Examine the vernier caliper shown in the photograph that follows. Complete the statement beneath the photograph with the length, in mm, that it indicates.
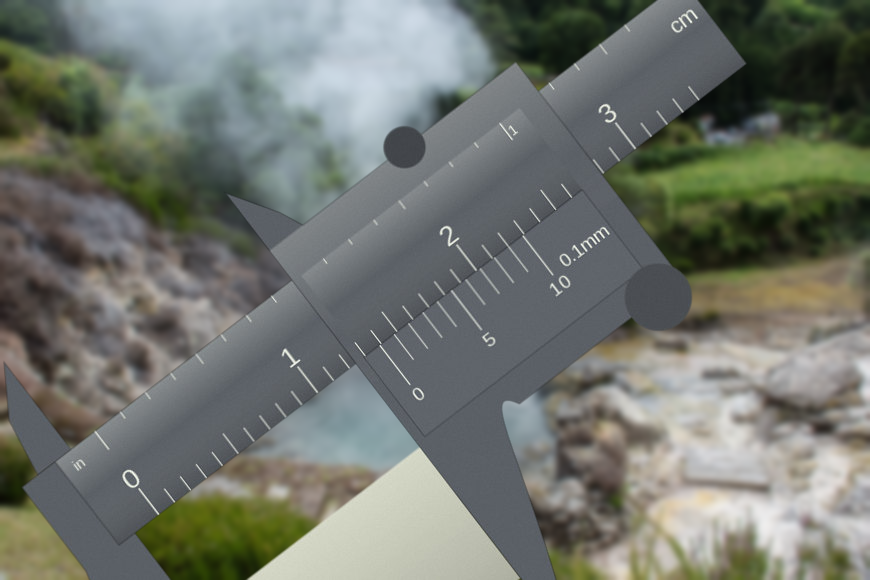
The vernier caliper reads 13.9 mm
